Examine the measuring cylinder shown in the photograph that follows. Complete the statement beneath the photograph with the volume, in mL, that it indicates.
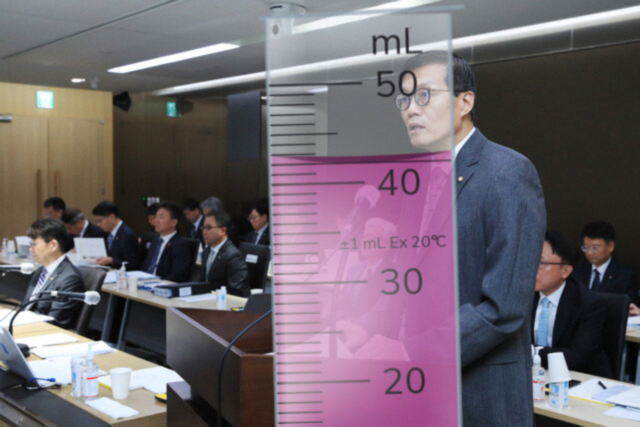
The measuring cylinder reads 42 mL
